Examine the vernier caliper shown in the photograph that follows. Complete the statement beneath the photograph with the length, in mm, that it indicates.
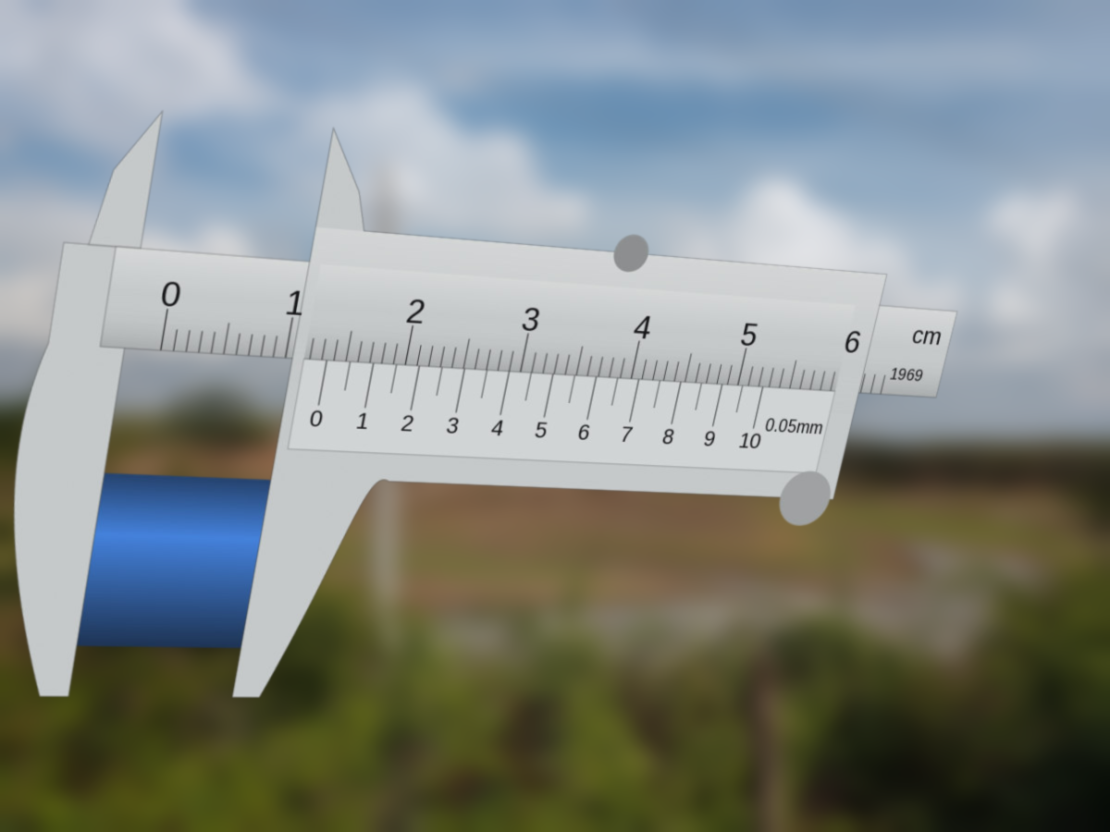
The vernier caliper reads 13.4 mm
